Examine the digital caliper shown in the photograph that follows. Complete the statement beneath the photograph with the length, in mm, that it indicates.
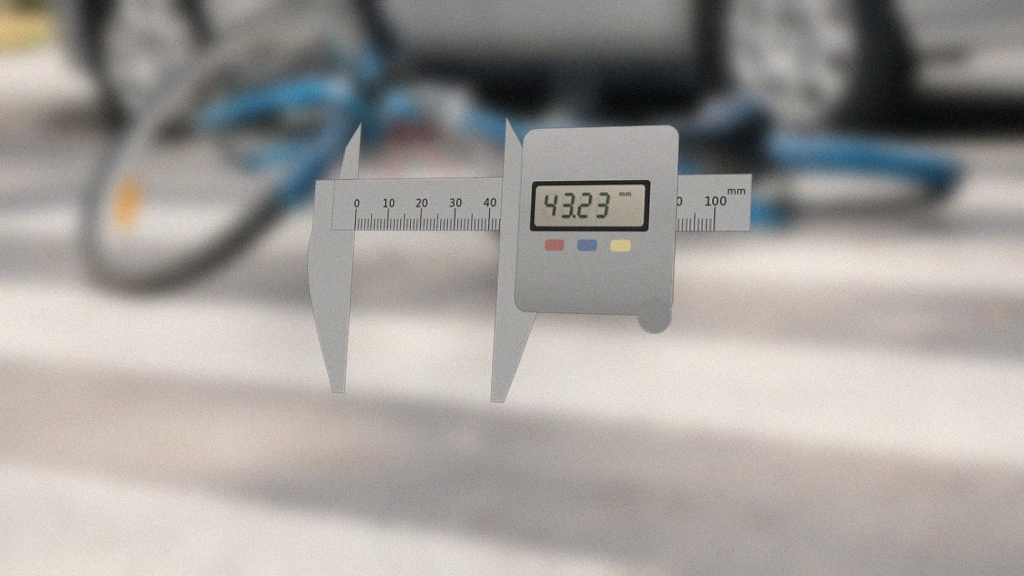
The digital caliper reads 43.23 mm
